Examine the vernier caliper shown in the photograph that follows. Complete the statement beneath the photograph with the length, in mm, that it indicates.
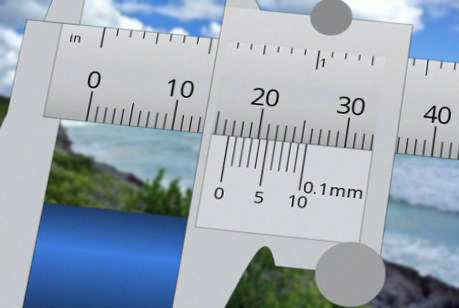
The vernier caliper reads 16.6 mm
